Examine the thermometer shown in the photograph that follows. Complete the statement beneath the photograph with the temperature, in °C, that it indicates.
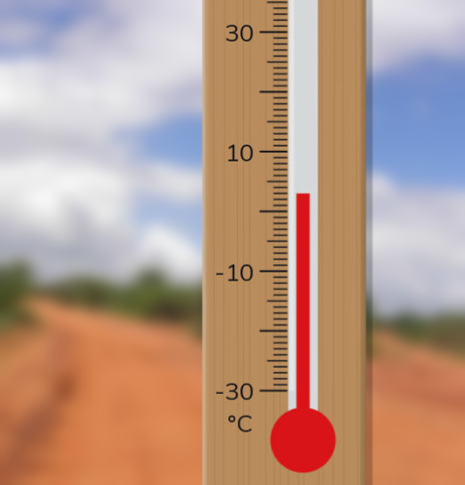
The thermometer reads 3 °C
